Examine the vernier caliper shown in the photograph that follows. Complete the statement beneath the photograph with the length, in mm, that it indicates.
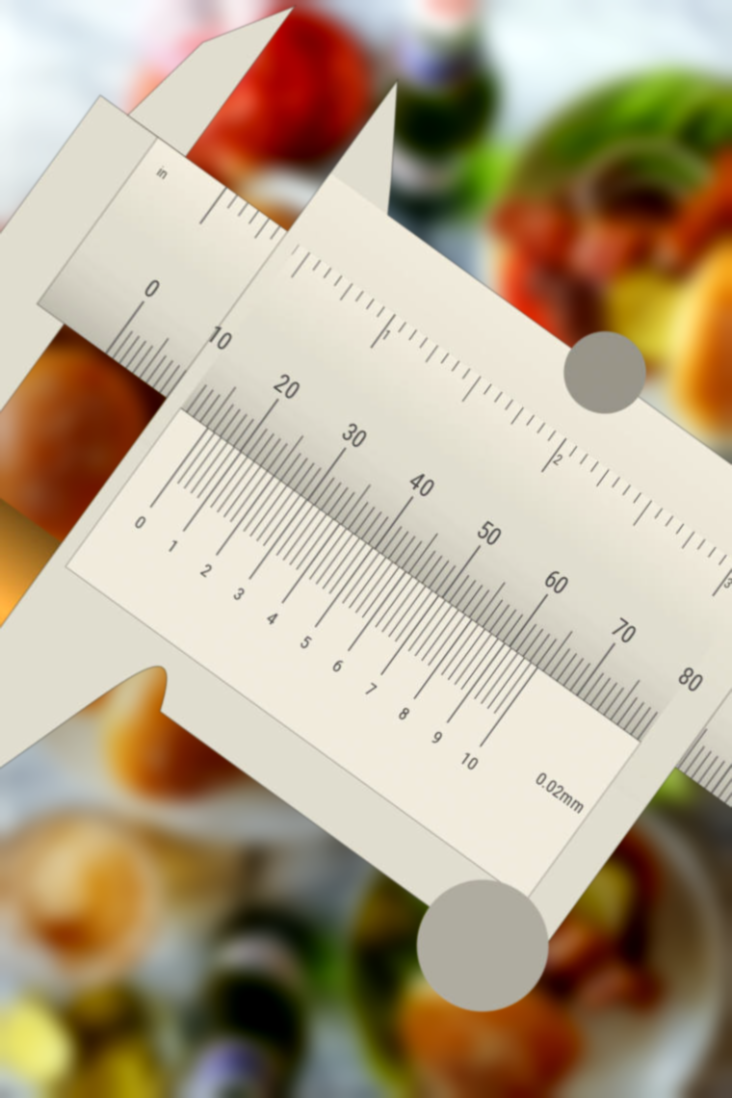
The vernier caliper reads 15.2 mm
